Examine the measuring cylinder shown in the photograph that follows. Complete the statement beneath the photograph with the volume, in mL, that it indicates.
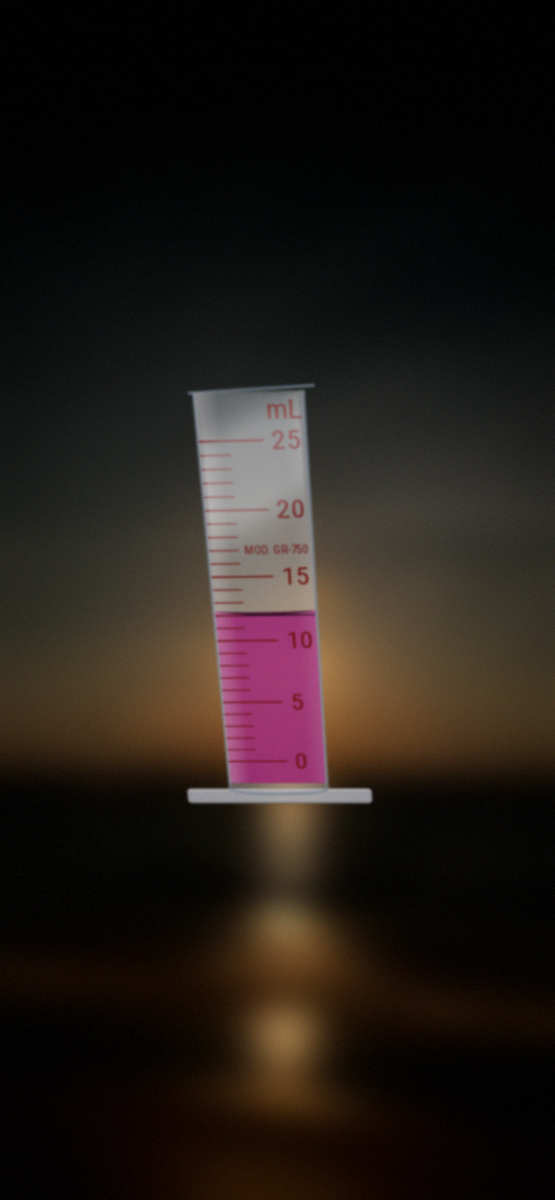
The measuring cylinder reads 12 mL
